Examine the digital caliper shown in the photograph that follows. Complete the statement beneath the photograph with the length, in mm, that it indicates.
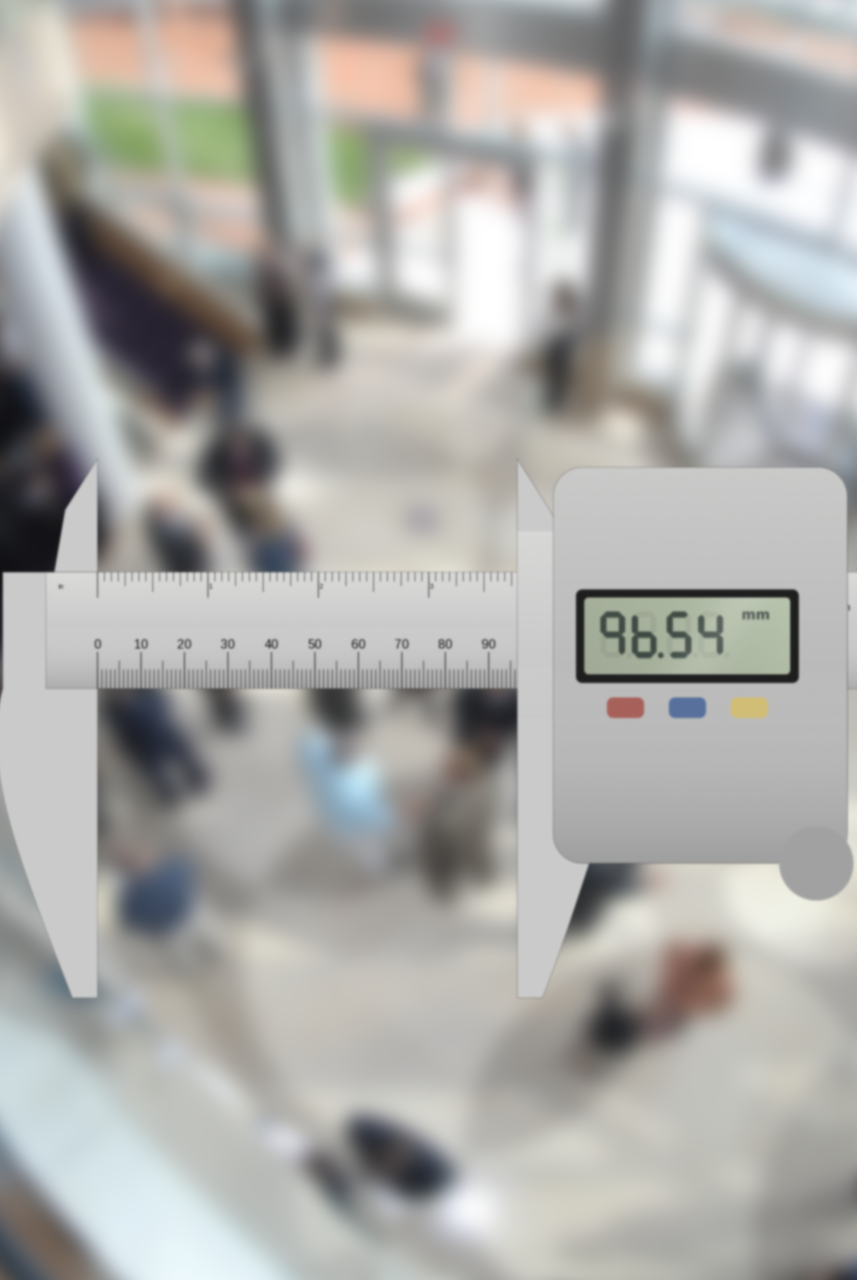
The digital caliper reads 96.54 mm
